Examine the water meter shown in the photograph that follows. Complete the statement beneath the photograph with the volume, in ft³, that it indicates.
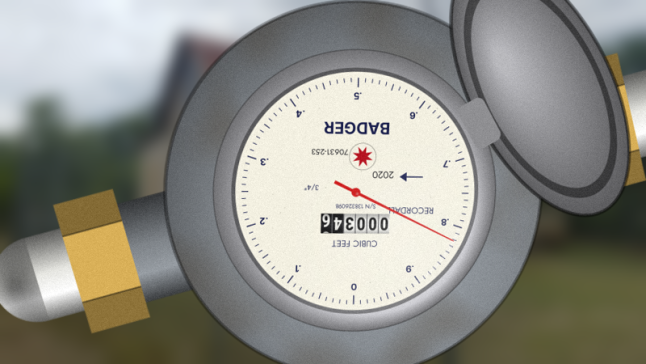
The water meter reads 345.82 ft³
